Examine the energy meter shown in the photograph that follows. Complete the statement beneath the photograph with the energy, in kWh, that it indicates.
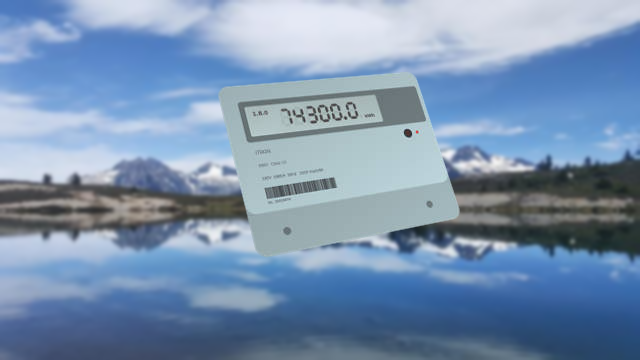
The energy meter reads 74300.0 kWh
